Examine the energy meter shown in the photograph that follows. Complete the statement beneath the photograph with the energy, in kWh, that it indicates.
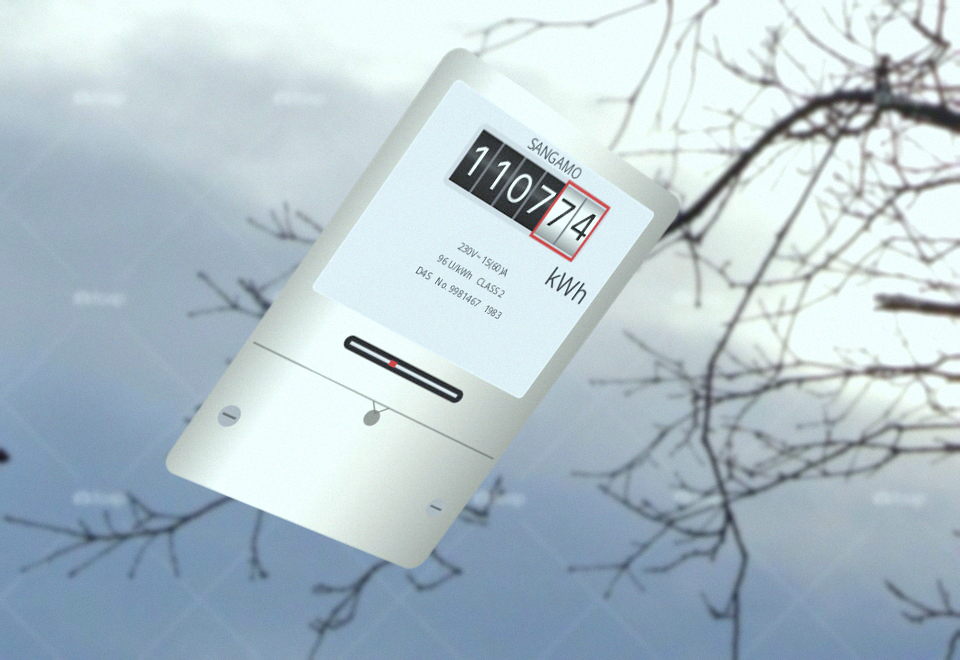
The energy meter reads 1107.74 kWh
